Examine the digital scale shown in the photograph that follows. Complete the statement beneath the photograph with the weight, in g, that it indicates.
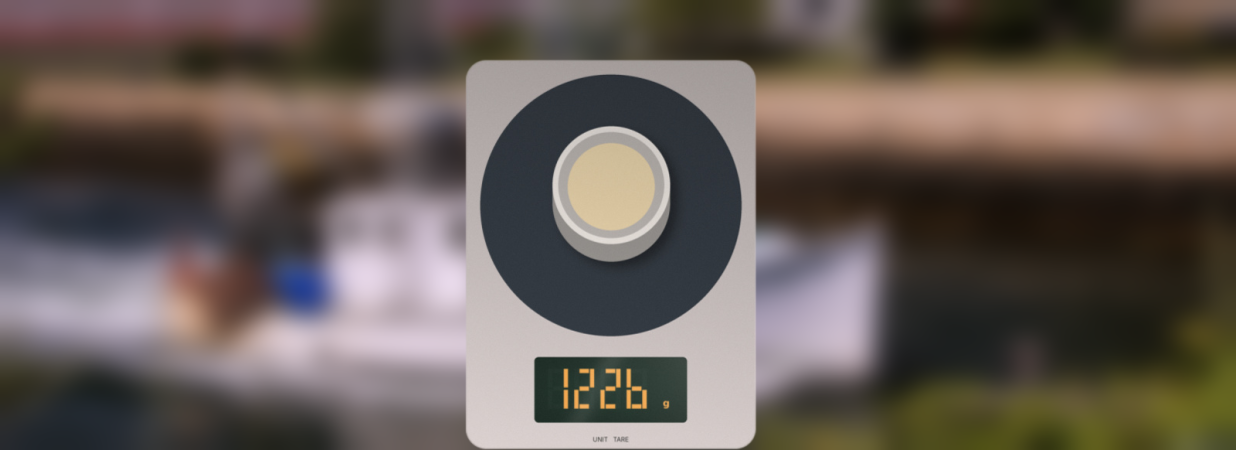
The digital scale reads 1226 g
